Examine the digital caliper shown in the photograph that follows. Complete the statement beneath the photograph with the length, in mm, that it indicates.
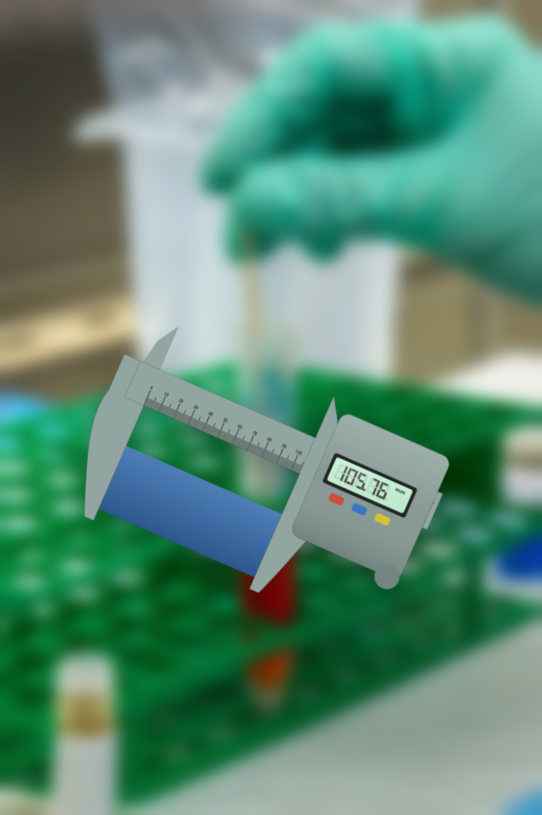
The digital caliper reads 105.76 mm
